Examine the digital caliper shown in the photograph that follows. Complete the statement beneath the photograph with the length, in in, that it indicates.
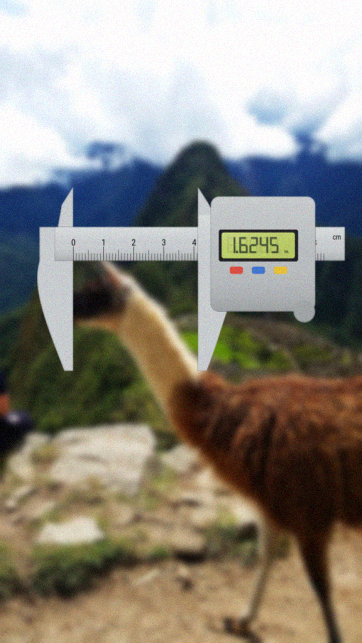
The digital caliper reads 1.6245 in
